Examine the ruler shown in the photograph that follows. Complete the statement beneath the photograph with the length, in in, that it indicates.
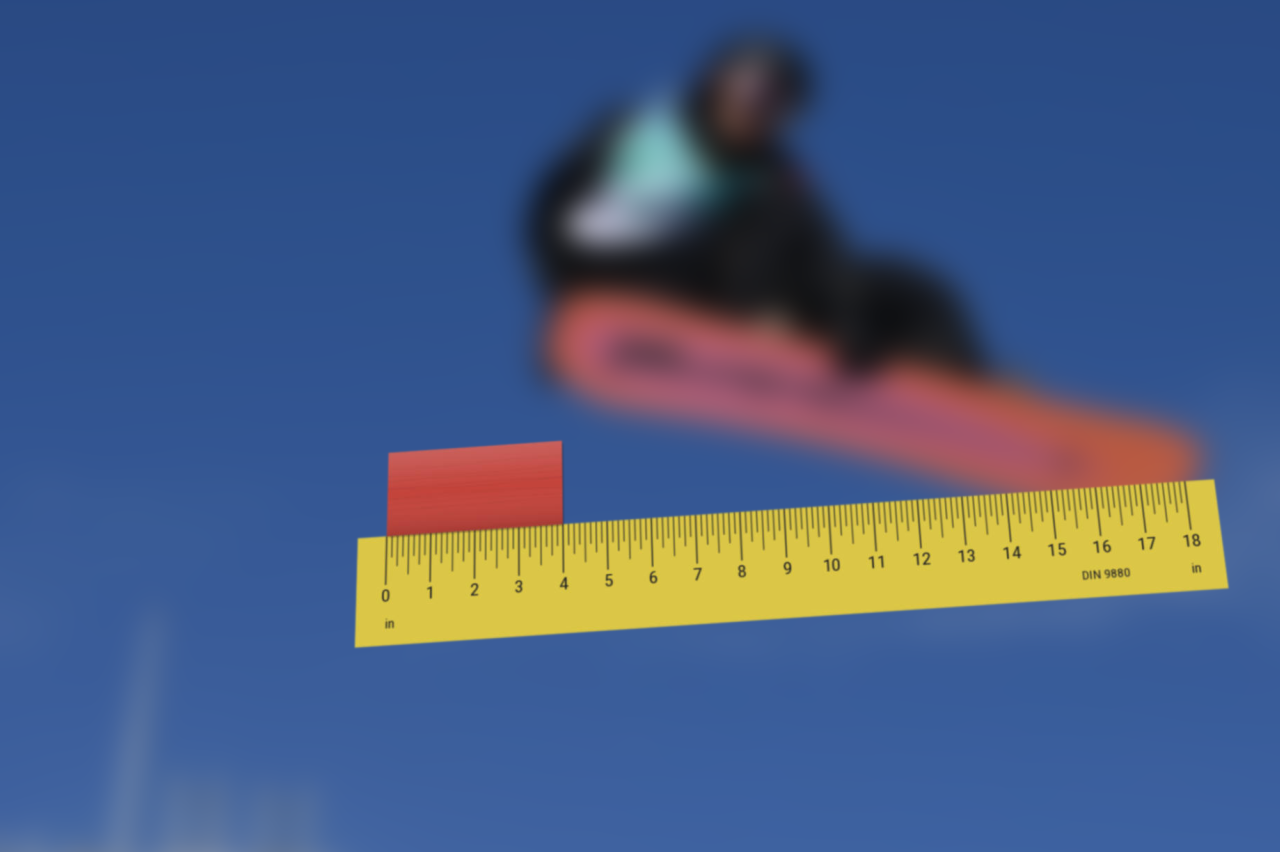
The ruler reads 4 in
